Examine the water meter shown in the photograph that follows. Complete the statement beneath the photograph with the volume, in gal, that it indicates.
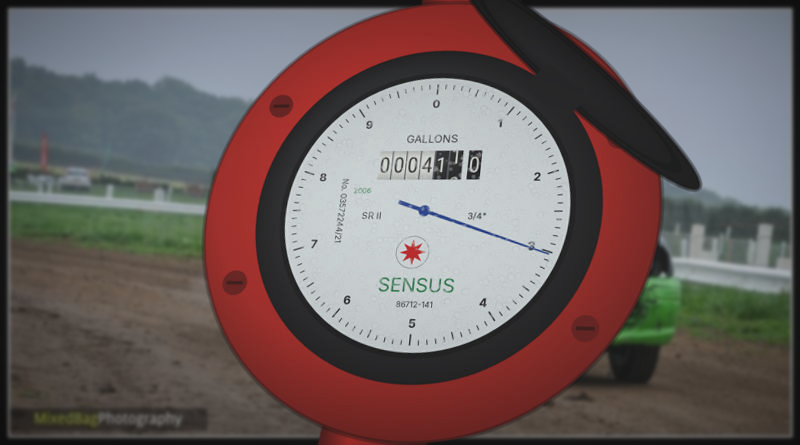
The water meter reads 4113.0 gal
